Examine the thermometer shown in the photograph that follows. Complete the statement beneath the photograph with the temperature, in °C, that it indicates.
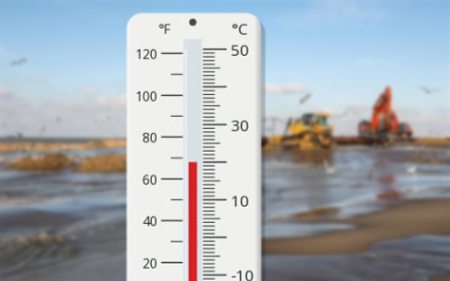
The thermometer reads 20 °C
